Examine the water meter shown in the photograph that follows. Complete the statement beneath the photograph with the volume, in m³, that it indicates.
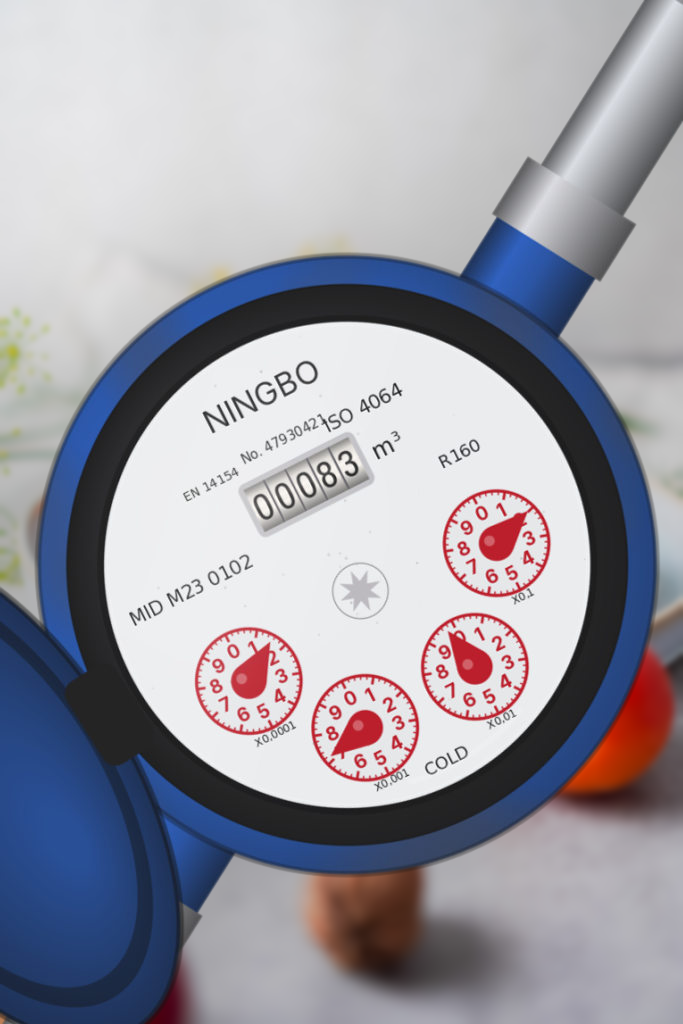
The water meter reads 83.1971 m³
